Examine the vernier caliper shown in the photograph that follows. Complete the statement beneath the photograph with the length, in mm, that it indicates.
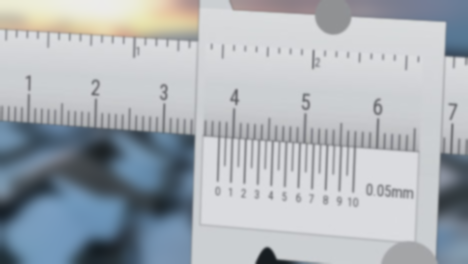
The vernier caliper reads 38.0 mm
